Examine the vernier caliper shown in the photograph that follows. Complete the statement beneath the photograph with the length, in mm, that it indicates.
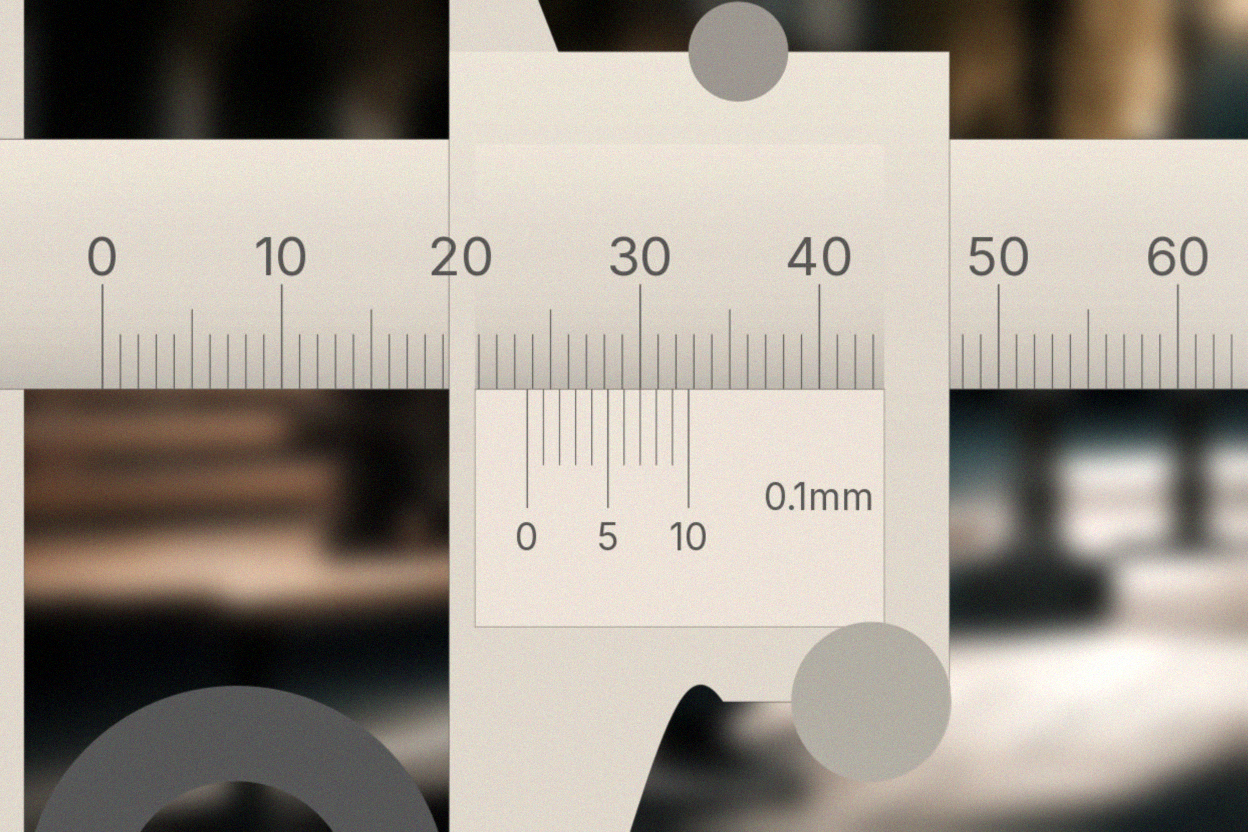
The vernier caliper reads 23.7 mm
